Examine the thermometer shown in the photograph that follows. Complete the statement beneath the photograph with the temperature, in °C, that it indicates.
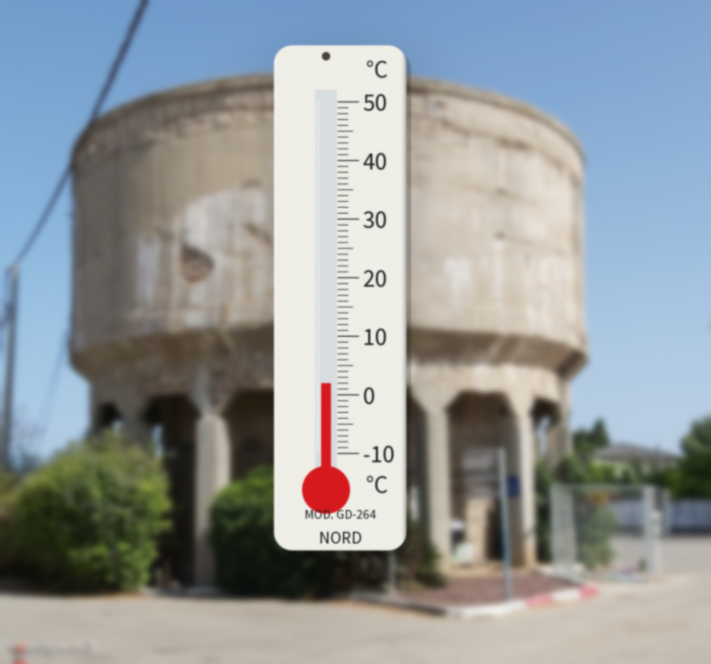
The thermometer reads 2 °C
